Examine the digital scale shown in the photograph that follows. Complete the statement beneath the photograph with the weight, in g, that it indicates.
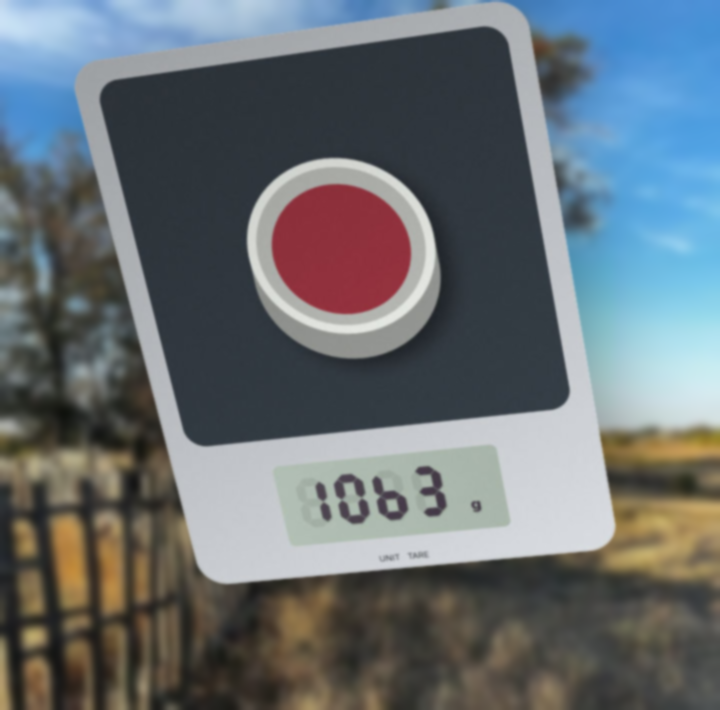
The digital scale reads 1063 g
